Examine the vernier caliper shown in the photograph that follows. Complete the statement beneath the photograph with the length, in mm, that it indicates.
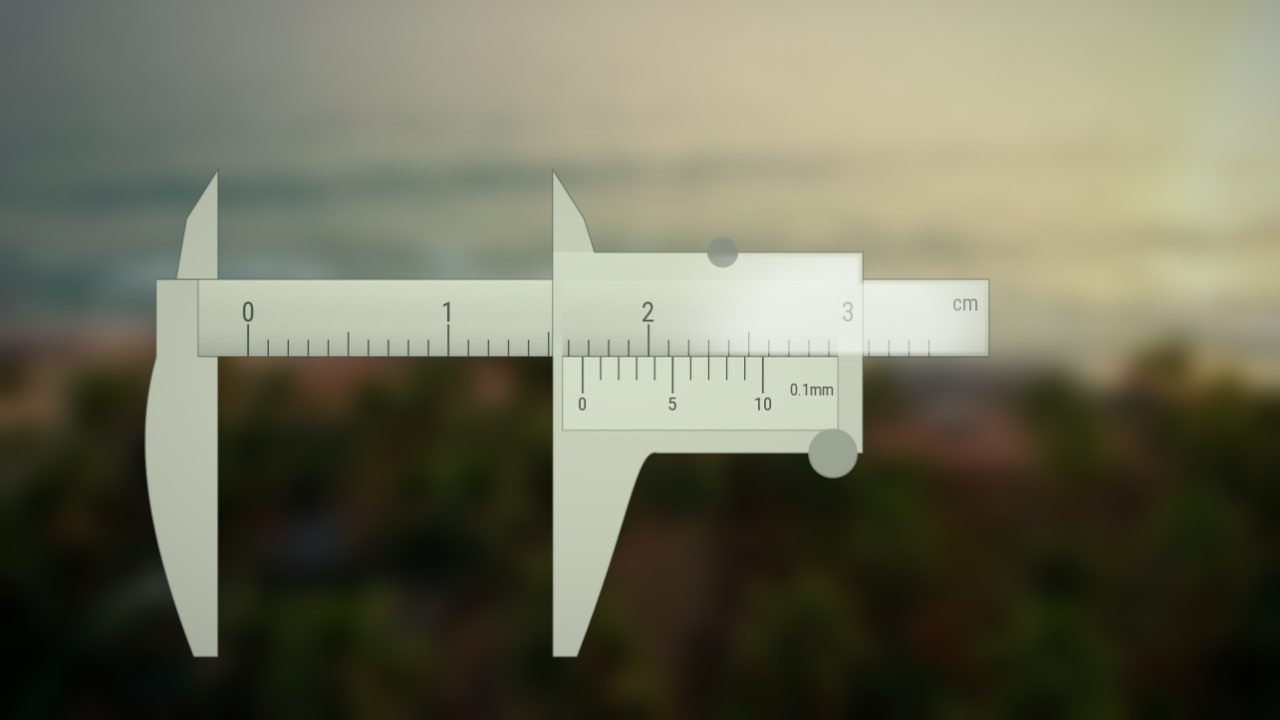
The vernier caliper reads 16.7 mm
